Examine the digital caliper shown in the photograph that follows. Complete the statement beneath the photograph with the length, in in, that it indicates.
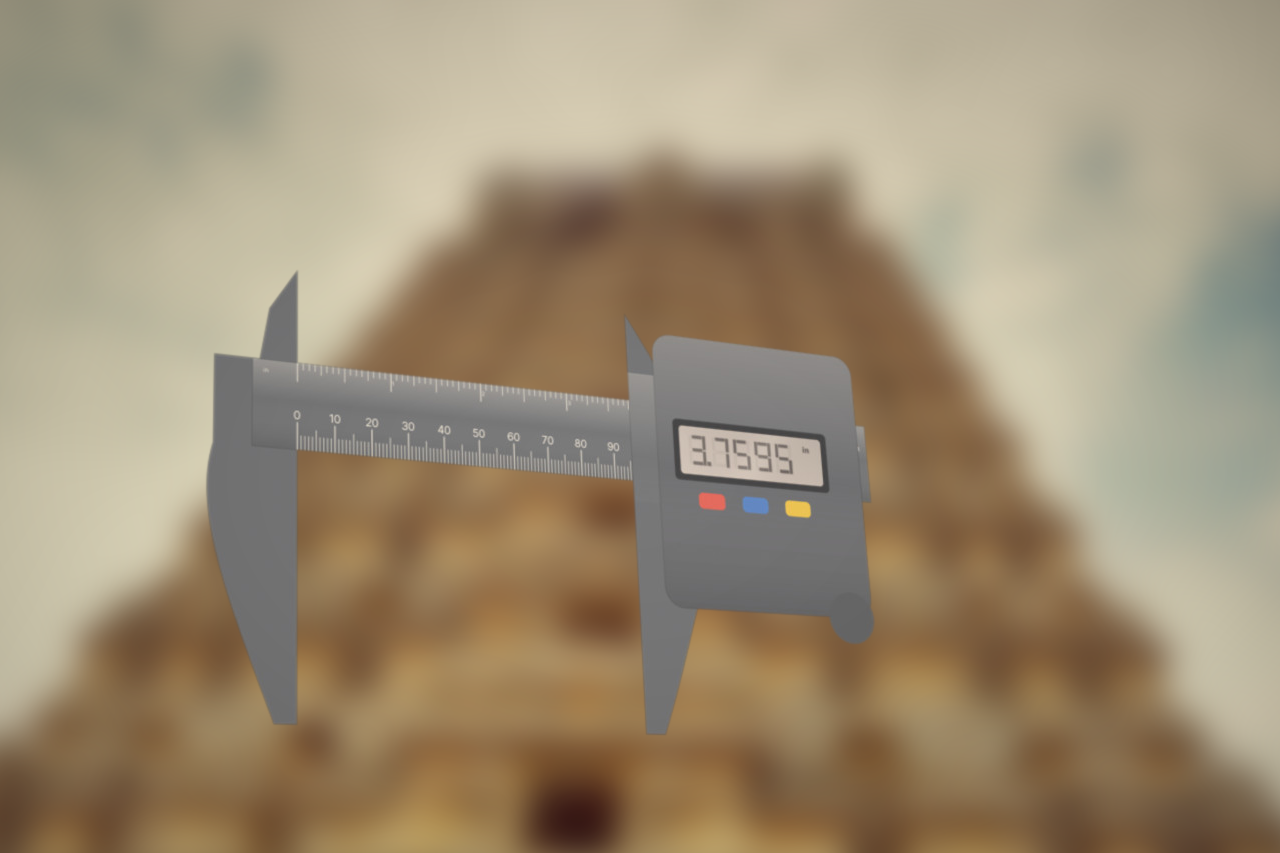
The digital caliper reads 3.7595 in
